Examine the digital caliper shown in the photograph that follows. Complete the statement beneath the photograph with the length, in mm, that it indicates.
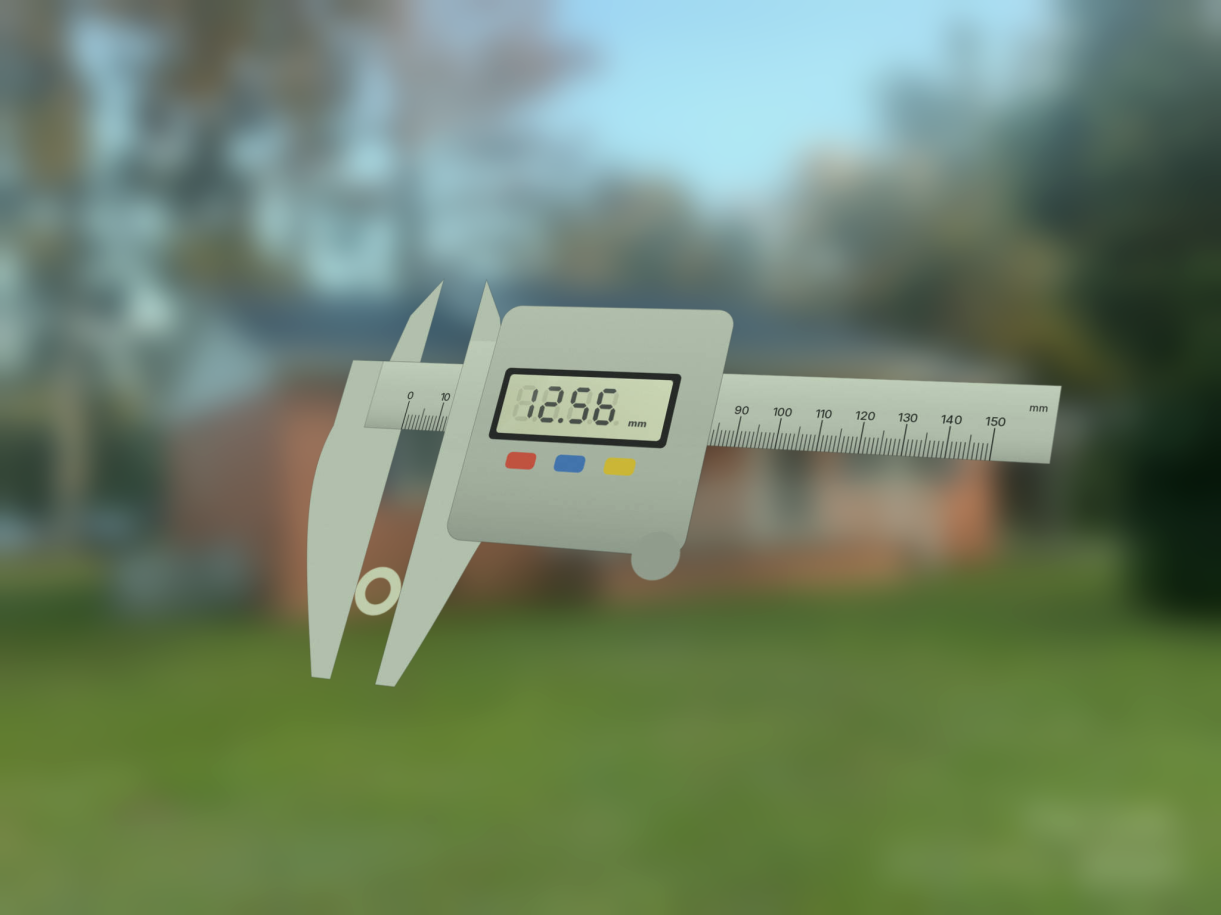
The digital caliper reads 12.56 mm
